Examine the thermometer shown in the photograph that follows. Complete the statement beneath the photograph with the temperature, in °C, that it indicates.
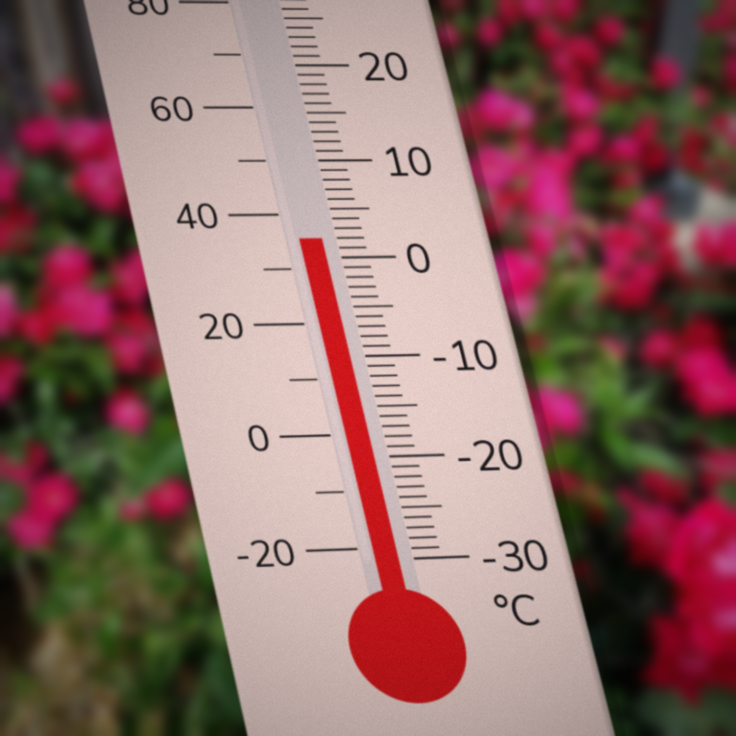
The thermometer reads 2 °C
